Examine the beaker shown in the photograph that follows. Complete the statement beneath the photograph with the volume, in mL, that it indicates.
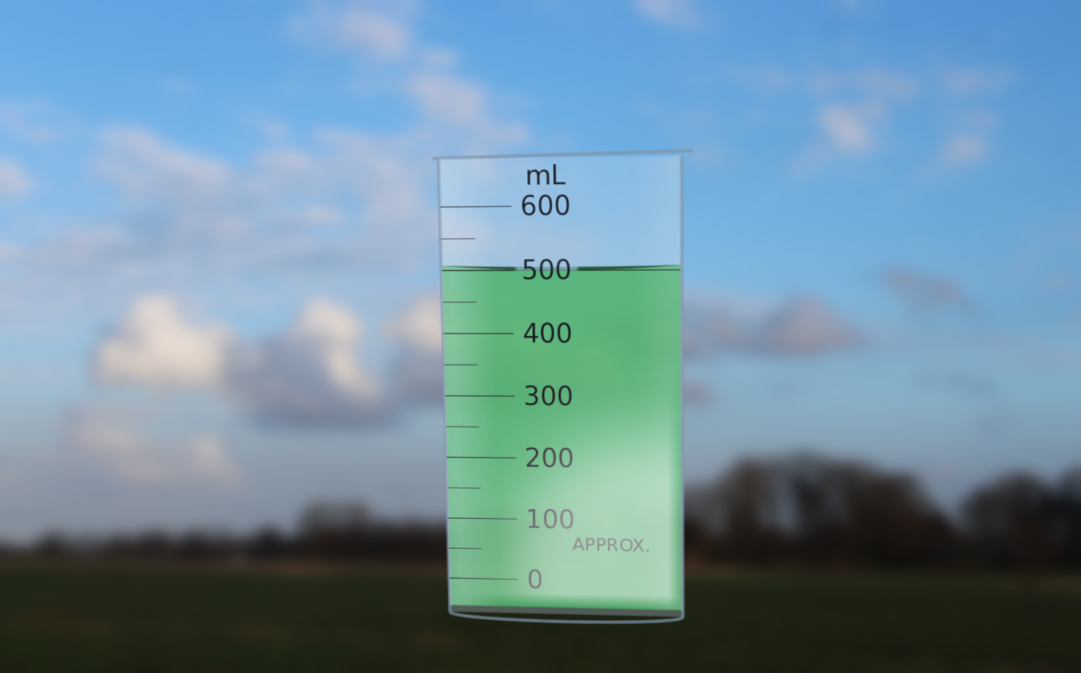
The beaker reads 500 mL
